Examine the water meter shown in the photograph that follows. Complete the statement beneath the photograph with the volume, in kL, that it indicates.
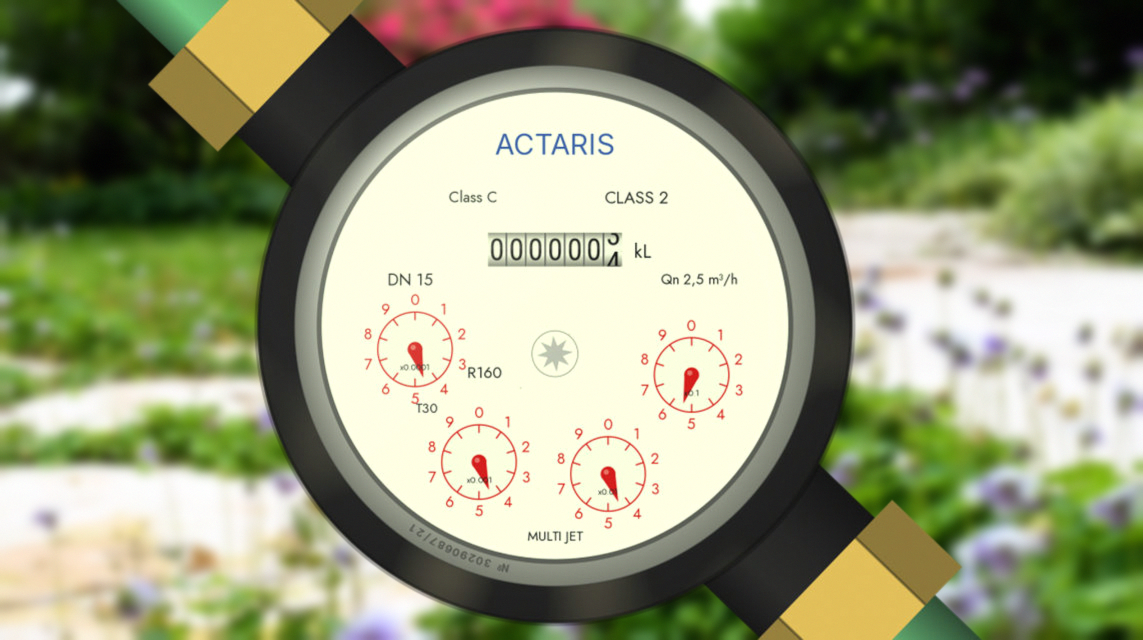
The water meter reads 3.5444 kL
